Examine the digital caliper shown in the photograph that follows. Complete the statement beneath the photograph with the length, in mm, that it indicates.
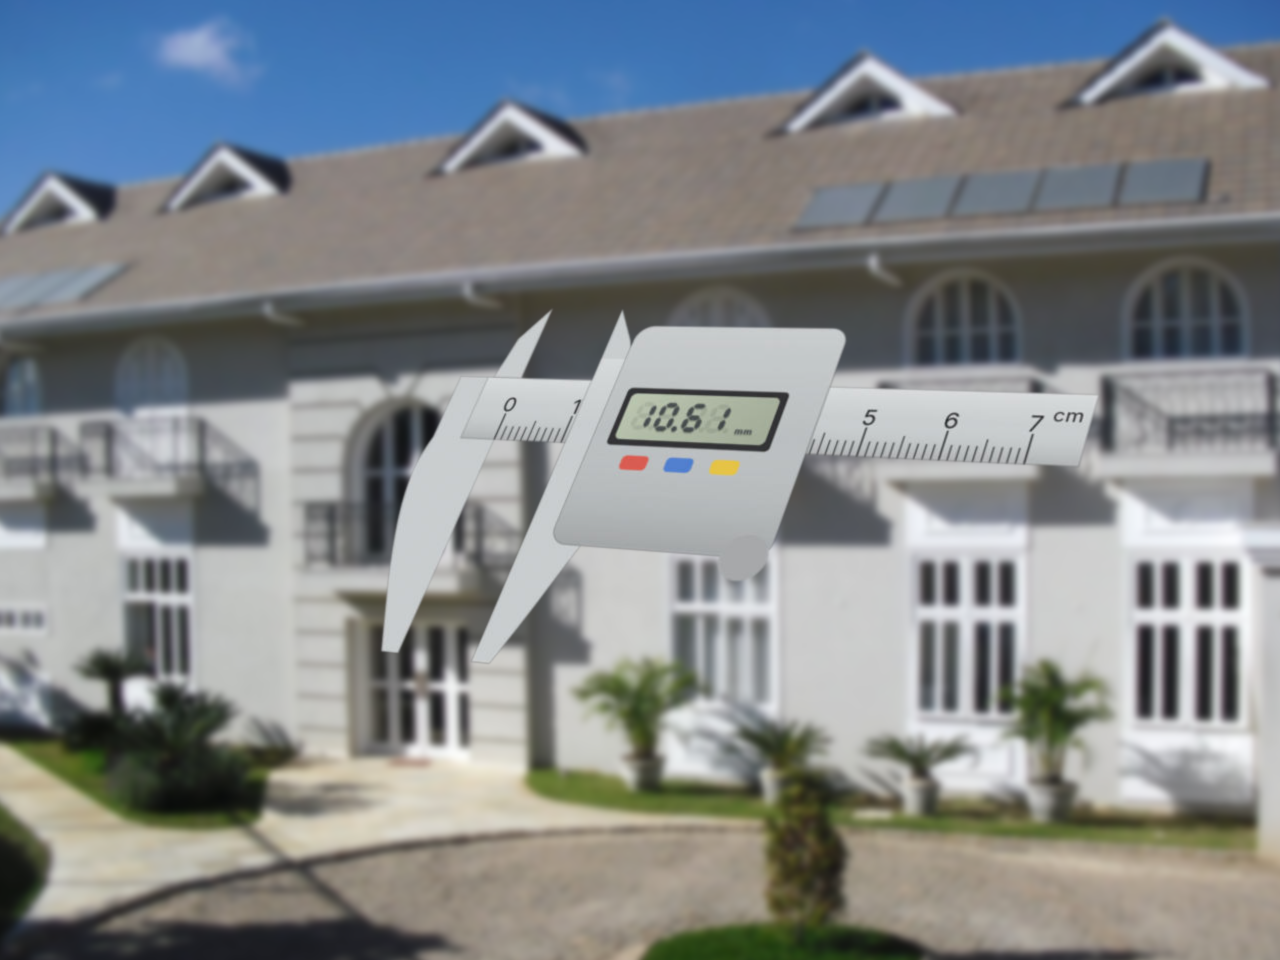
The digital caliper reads 10.61 mm
